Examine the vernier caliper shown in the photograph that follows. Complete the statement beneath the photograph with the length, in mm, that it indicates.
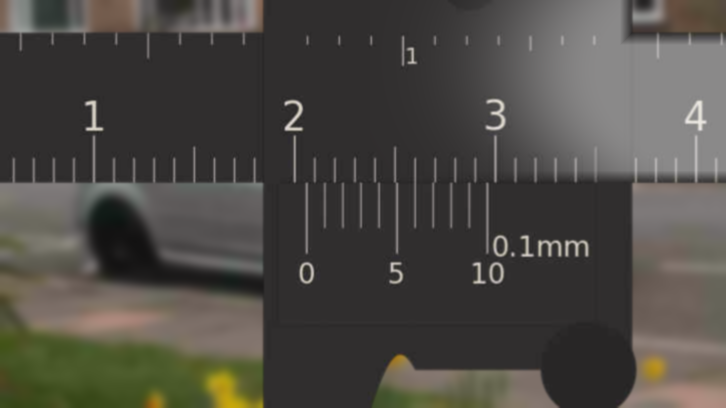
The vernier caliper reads 20.6 mm
